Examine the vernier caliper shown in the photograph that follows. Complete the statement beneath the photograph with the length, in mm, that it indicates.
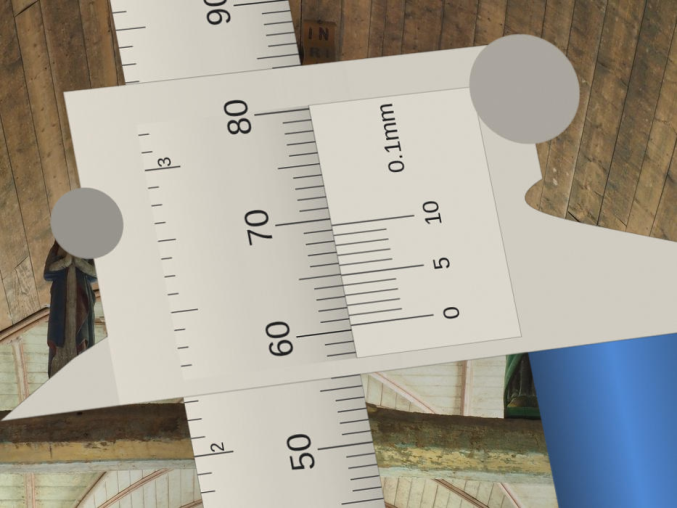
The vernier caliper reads 60.4 mm
